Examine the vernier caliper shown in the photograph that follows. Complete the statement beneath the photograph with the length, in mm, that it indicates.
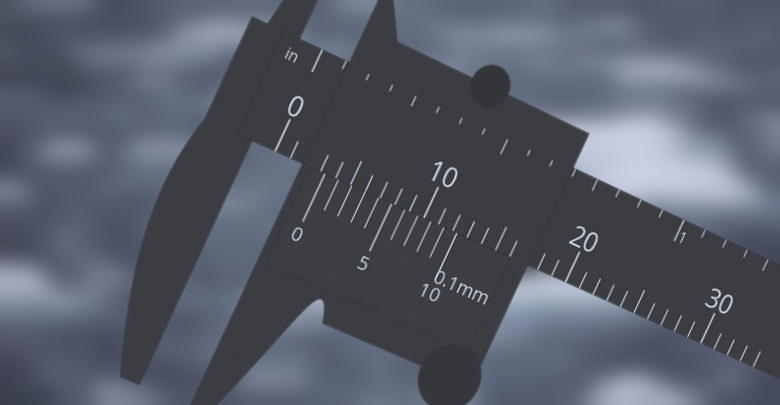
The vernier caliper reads 3.3 mm
